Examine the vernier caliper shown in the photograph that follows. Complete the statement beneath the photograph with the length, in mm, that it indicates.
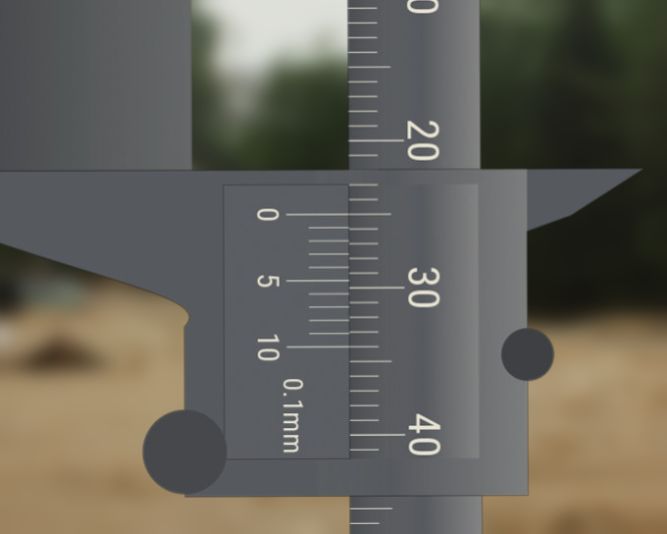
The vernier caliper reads 25.0 mm
